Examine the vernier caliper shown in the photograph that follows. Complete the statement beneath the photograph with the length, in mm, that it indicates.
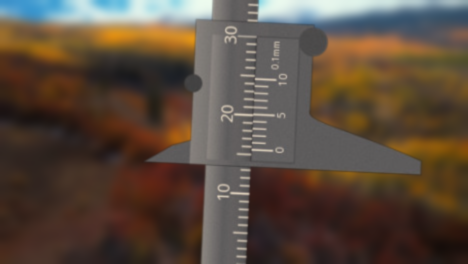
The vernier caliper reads 15.6 mm
